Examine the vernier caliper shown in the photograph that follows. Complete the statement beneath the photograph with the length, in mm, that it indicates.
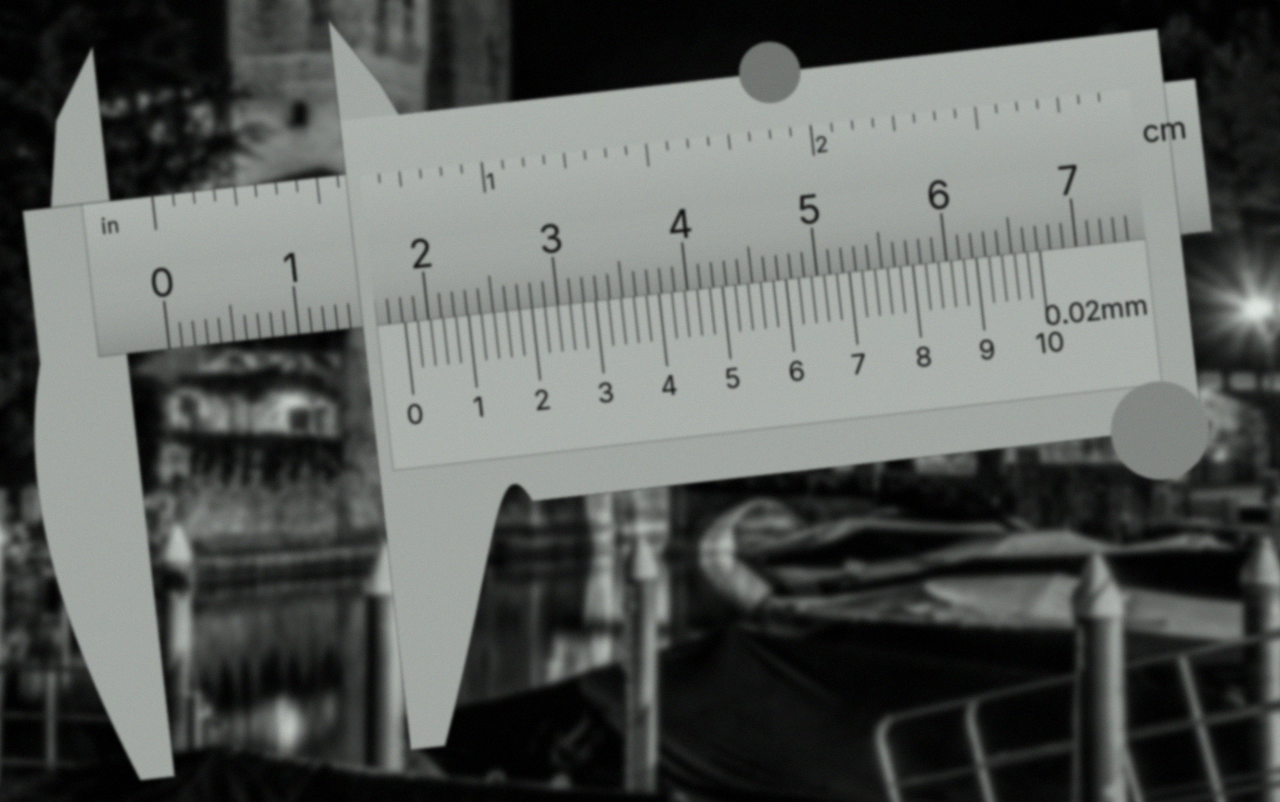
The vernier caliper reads 18.2 mm
